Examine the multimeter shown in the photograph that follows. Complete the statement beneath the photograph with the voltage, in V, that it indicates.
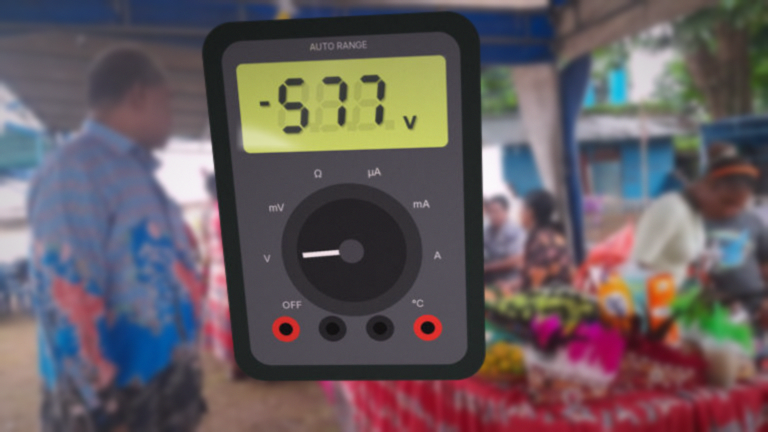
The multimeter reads -577 V
